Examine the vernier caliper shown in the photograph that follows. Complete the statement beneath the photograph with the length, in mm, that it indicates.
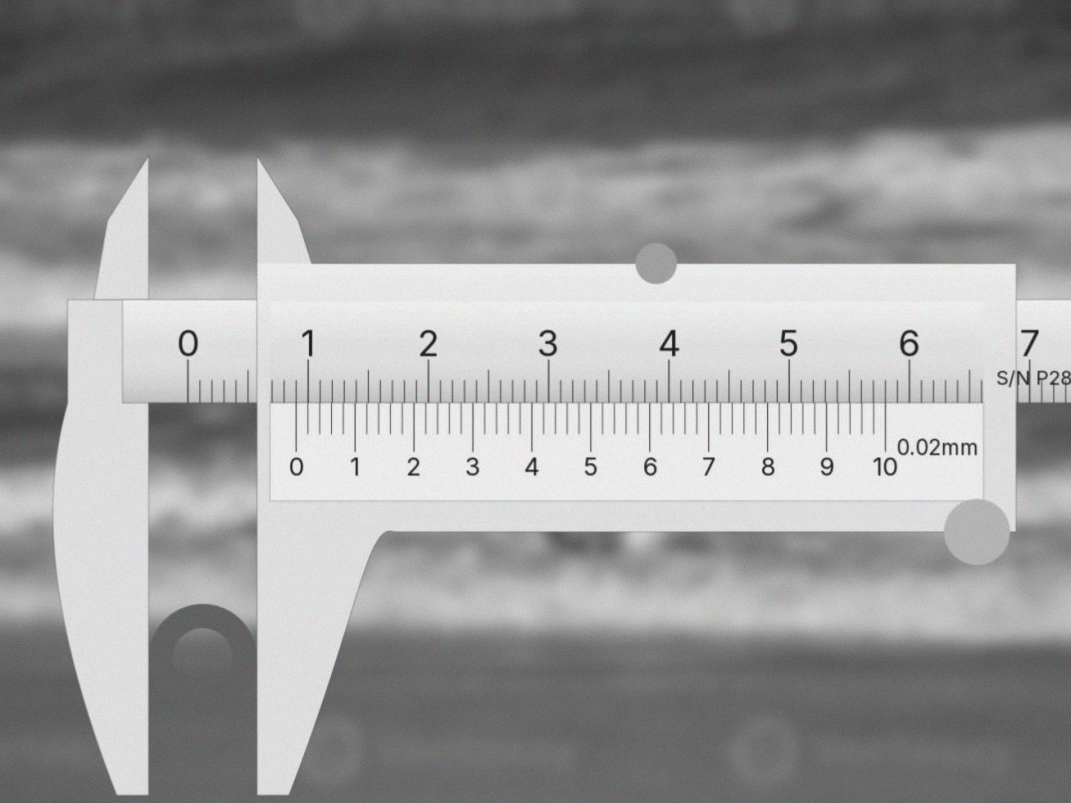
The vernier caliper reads 9.0 mm
